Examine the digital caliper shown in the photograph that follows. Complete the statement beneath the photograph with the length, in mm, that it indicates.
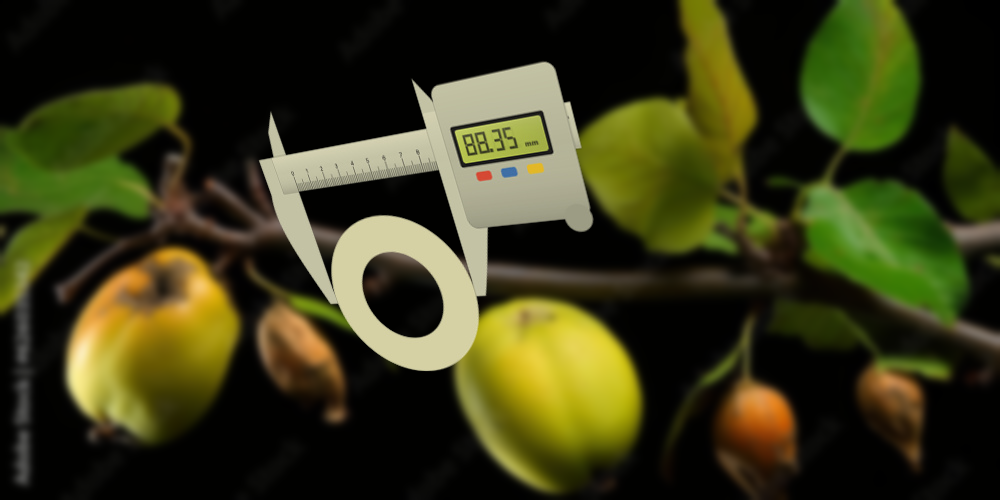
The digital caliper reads 88.35 mm
